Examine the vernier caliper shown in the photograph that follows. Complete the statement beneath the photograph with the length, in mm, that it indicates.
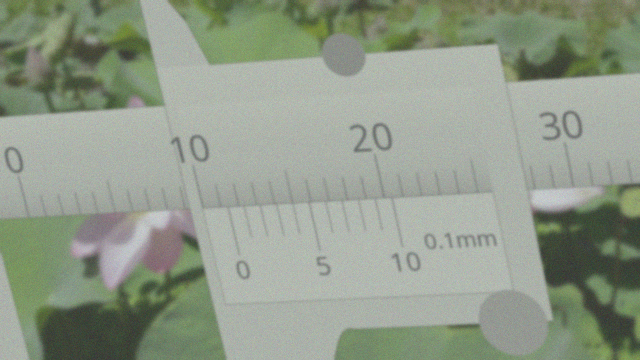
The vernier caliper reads 11.4 mm
